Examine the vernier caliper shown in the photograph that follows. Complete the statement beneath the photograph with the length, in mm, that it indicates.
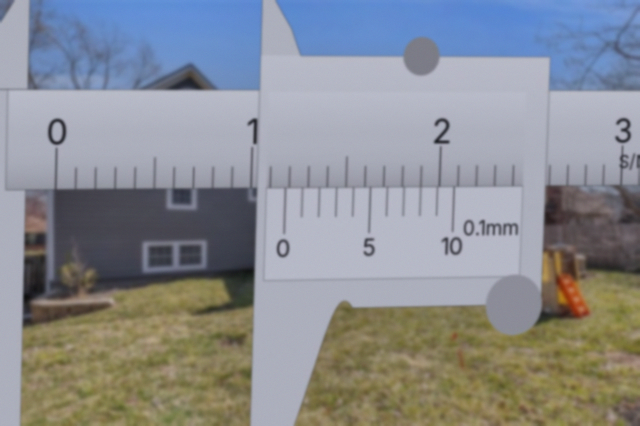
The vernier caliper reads 11.8 mm
